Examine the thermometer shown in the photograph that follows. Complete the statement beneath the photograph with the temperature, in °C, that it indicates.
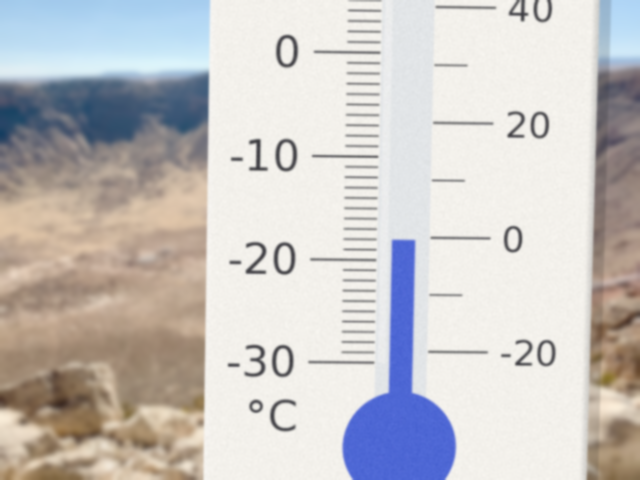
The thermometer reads -18 °C
